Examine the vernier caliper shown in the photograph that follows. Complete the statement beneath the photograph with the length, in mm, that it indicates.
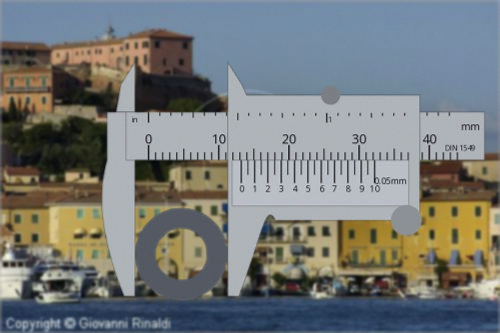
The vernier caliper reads 13.2 mm
